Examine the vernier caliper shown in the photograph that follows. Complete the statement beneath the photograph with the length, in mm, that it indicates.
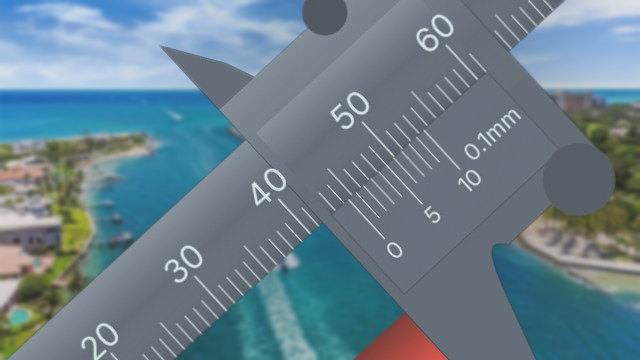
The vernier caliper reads 44.5 mm
